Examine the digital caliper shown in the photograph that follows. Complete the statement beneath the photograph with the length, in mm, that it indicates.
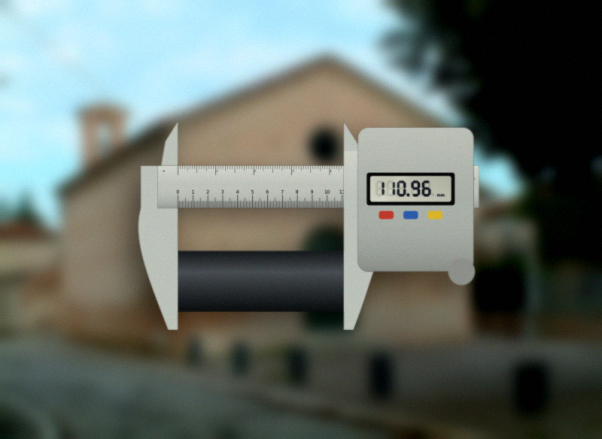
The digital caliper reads 110.96 mm
